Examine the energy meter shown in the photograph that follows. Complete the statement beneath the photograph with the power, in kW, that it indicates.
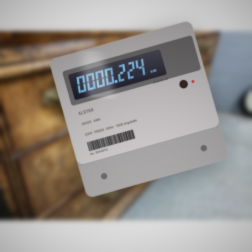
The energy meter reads 0.224 kW
